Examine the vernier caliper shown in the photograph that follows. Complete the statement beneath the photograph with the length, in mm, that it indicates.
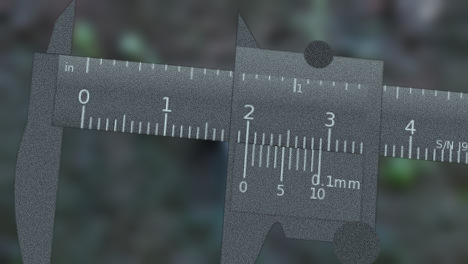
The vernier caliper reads 20.0 mm
